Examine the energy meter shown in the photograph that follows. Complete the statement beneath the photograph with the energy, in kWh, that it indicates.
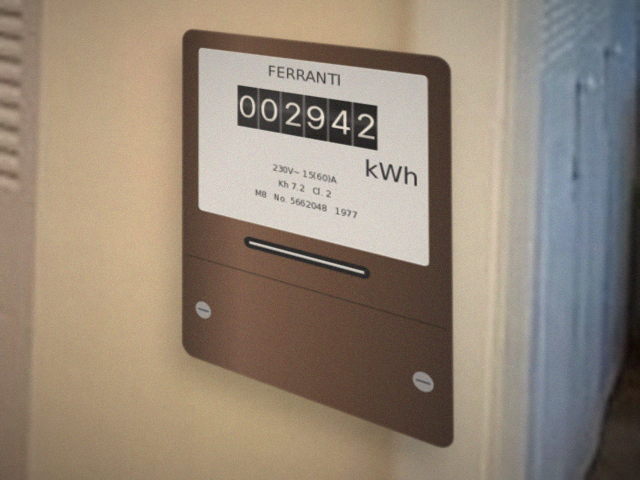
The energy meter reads 2942 kWh
